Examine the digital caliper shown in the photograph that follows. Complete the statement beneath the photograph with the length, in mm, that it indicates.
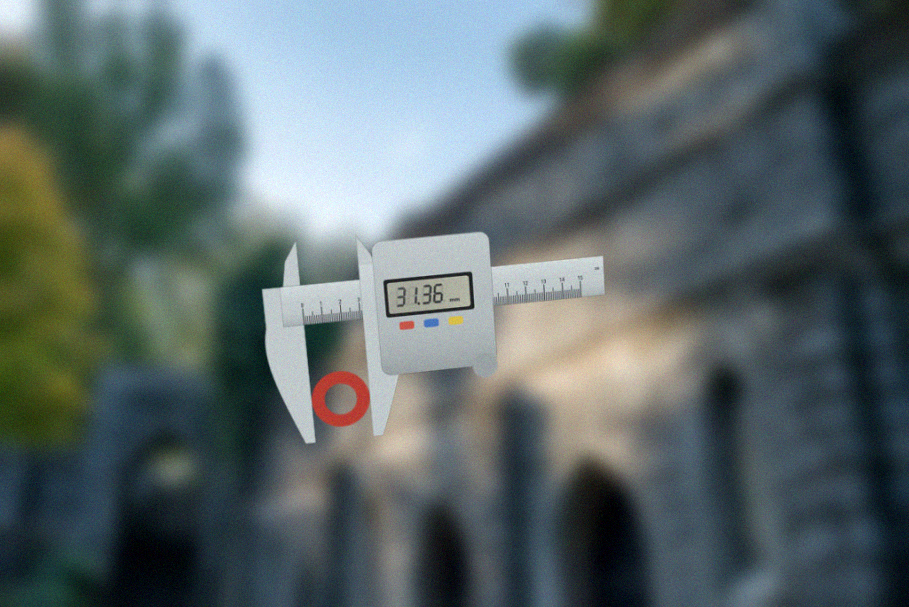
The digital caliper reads 31.36 mm
